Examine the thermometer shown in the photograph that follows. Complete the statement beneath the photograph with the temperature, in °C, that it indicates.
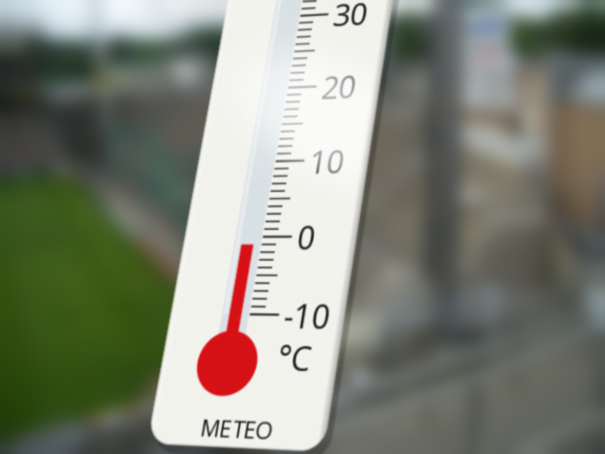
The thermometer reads -1 °C
